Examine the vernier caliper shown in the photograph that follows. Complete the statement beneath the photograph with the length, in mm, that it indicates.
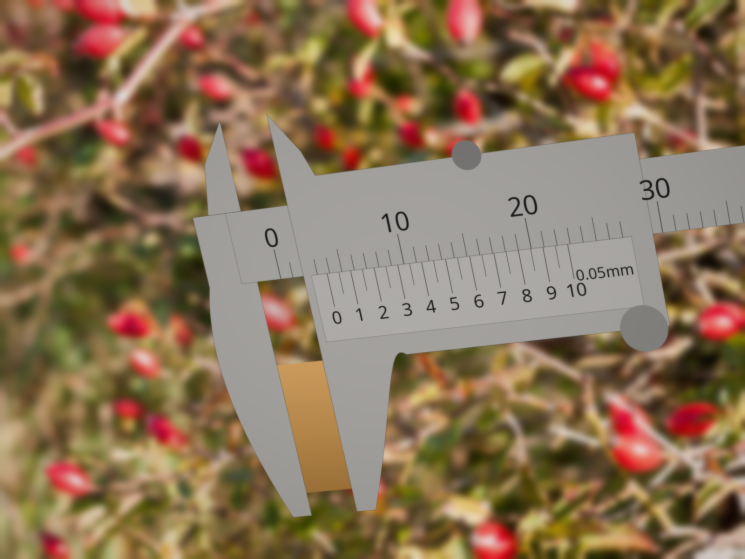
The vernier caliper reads 3.8 mm
